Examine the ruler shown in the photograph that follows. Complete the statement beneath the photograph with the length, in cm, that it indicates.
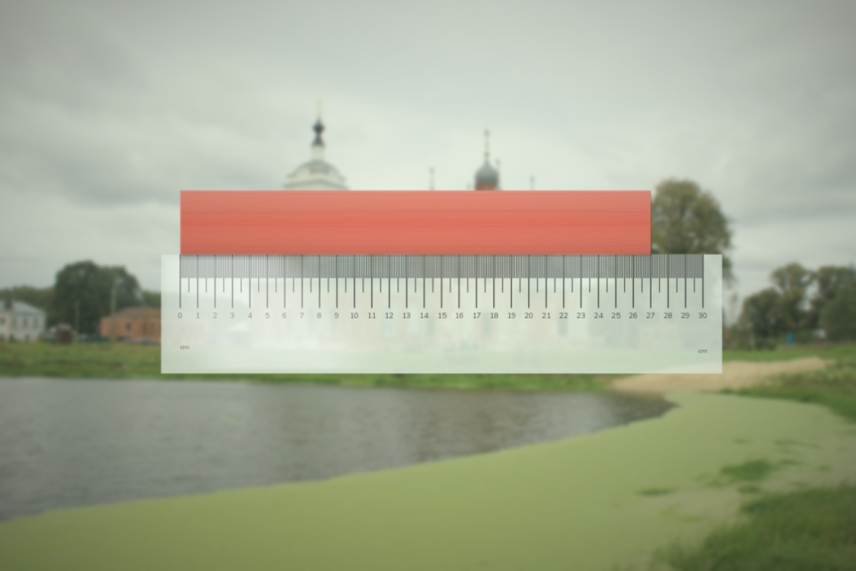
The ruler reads 27 cm
